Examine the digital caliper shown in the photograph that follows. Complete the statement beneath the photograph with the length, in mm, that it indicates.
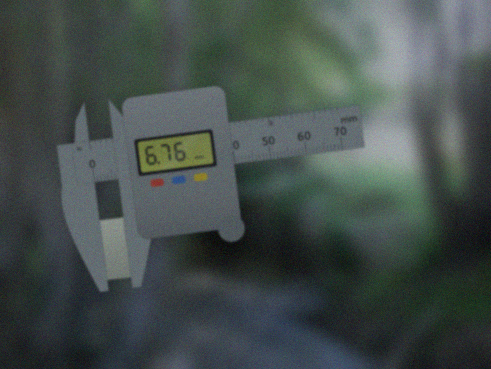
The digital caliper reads 6.76 mm
